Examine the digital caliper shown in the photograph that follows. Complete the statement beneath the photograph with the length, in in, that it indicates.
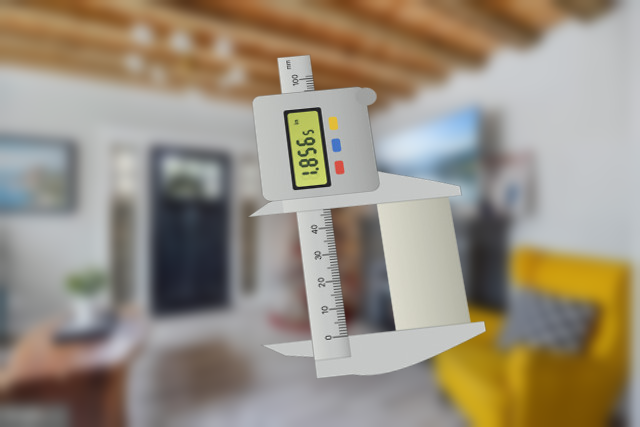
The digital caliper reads 1.8565 in
